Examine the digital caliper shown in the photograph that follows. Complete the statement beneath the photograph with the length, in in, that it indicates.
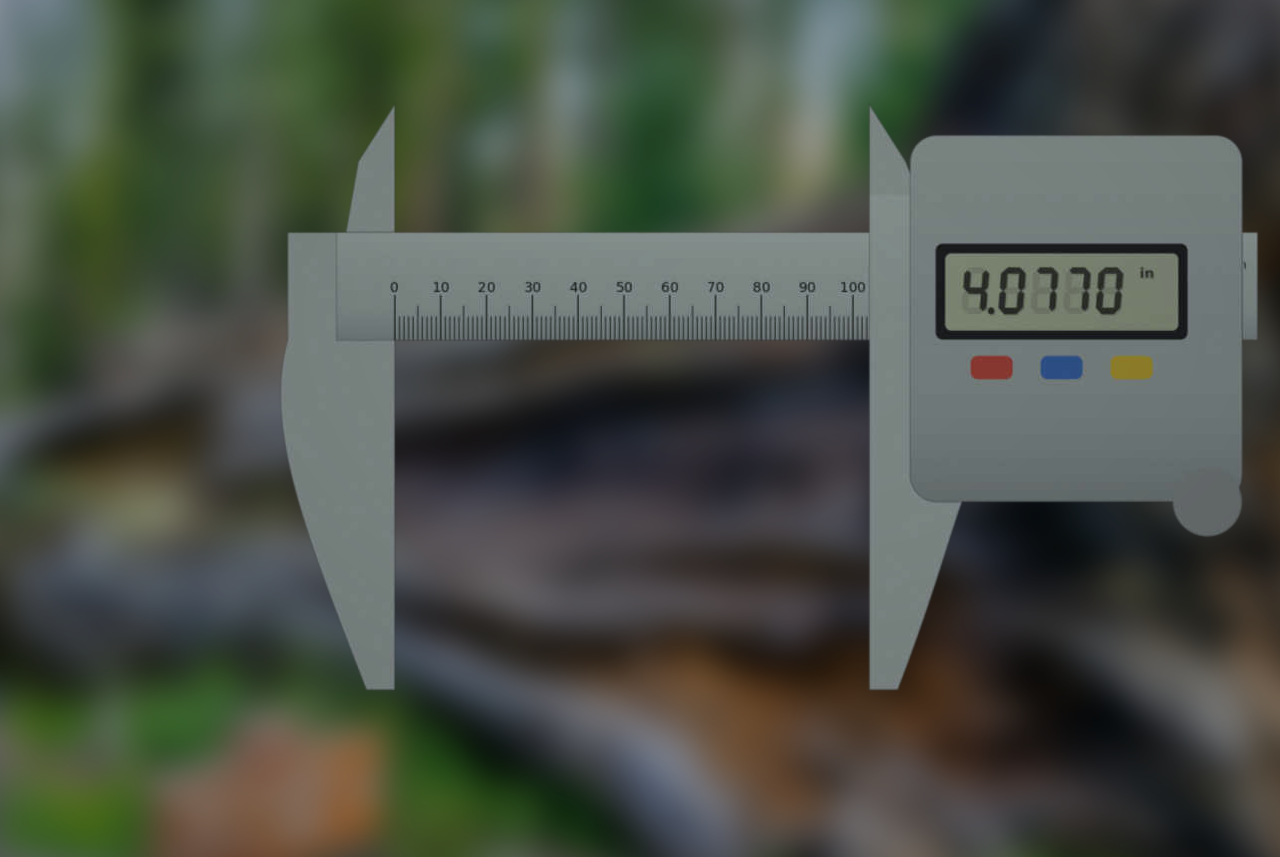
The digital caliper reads 4.0770 in
